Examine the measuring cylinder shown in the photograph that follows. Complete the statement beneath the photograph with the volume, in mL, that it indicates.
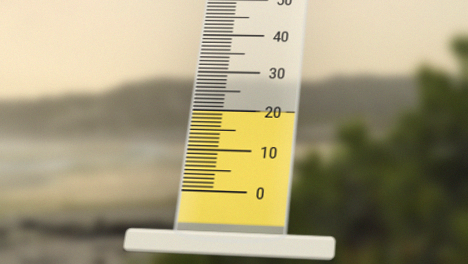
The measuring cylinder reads 20 mL
